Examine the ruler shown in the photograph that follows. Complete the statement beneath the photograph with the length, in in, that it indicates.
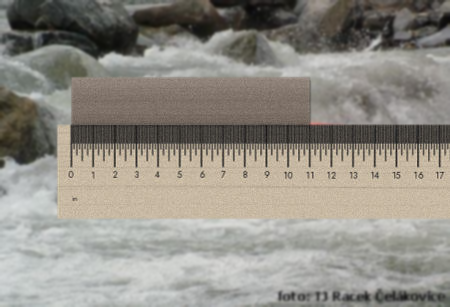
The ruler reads 11 in
